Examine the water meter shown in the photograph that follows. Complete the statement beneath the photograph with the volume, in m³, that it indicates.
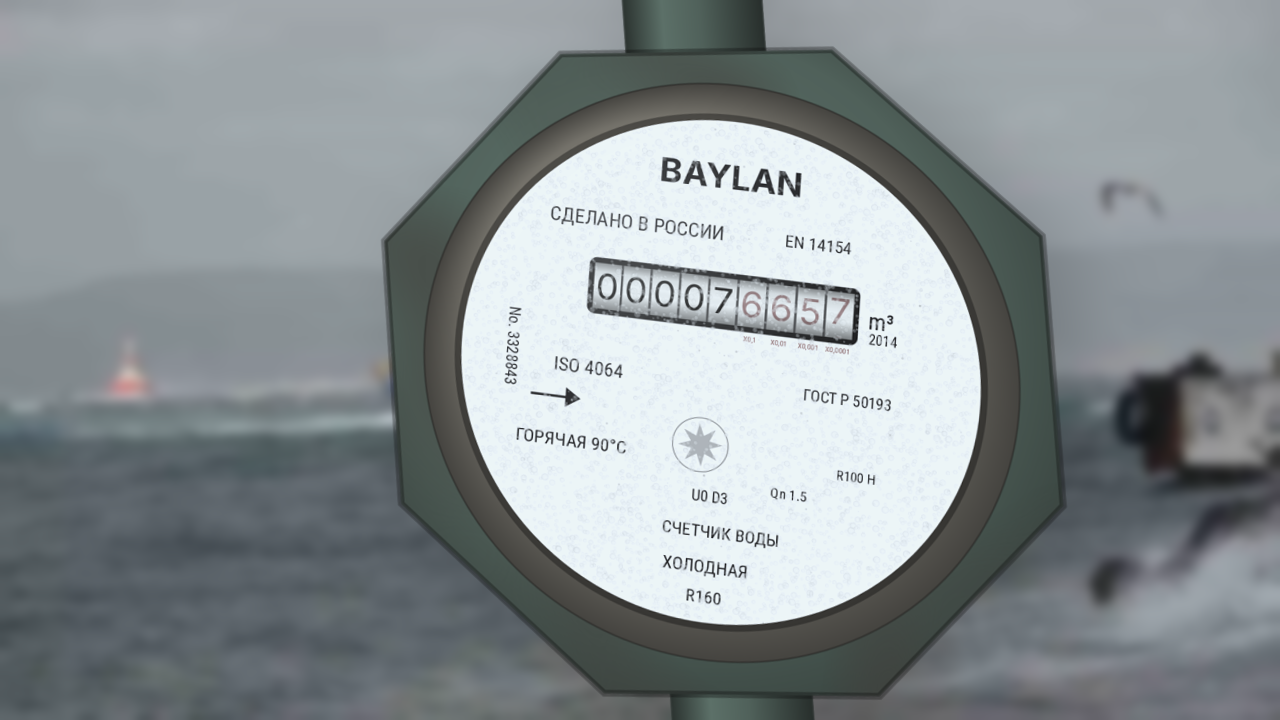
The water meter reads 7.6657 m³
